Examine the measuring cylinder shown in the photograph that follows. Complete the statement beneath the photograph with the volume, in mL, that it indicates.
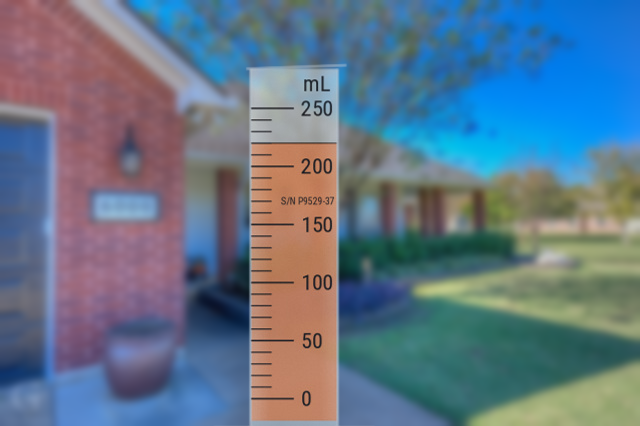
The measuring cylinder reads 220 mL
